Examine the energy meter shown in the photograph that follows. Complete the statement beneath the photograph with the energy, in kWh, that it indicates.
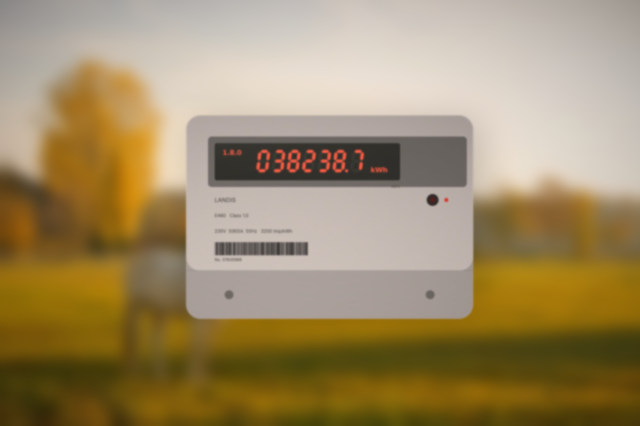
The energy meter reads 38238.7 kWh
